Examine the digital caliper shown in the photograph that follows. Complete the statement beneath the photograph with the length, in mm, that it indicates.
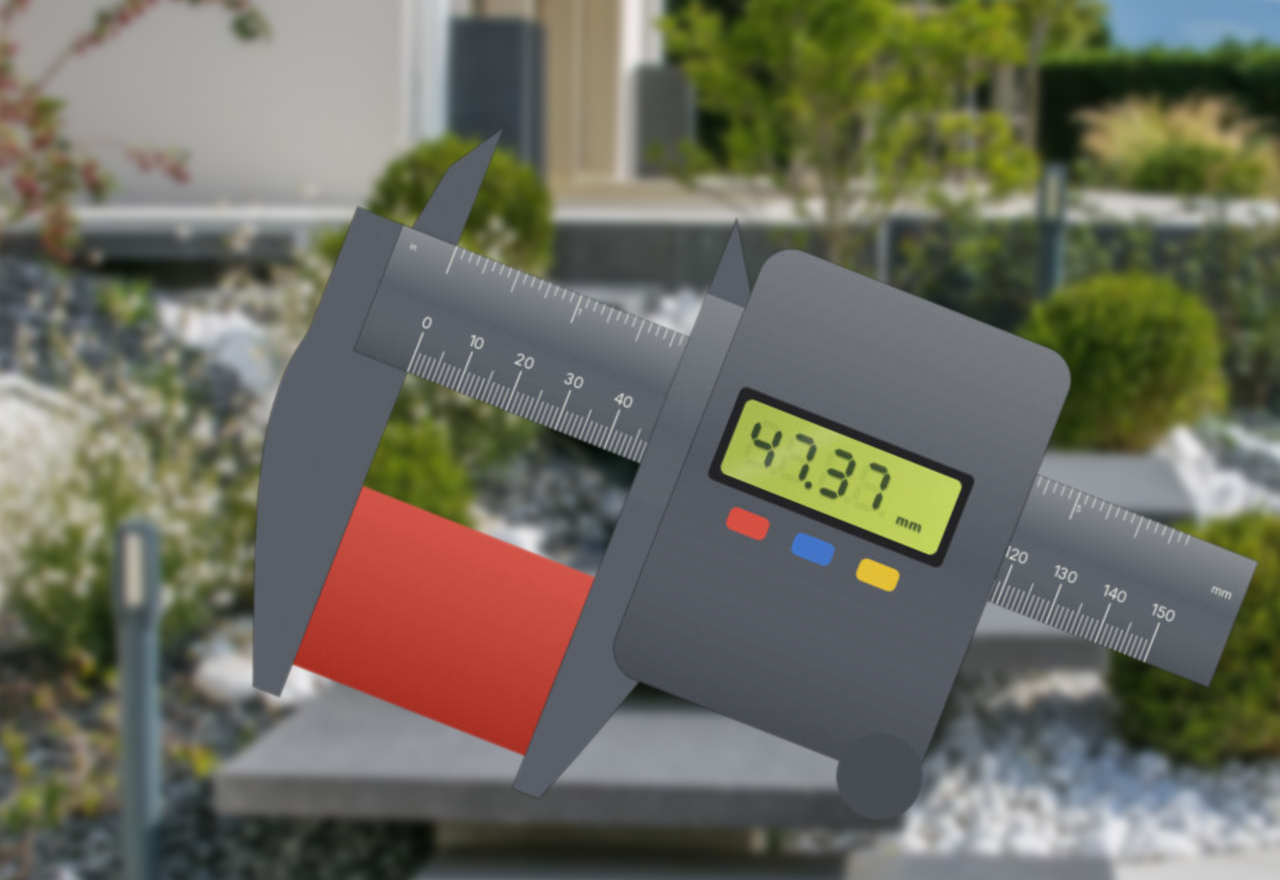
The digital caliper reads 47.37 mm
